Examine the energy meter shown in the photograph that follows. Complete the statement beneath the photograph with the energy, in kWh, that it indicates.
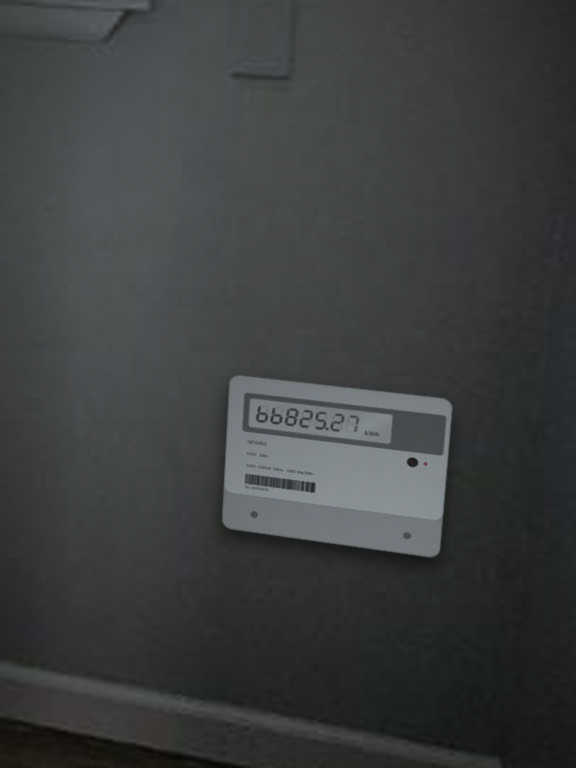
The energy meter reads 66825.27 kWh
